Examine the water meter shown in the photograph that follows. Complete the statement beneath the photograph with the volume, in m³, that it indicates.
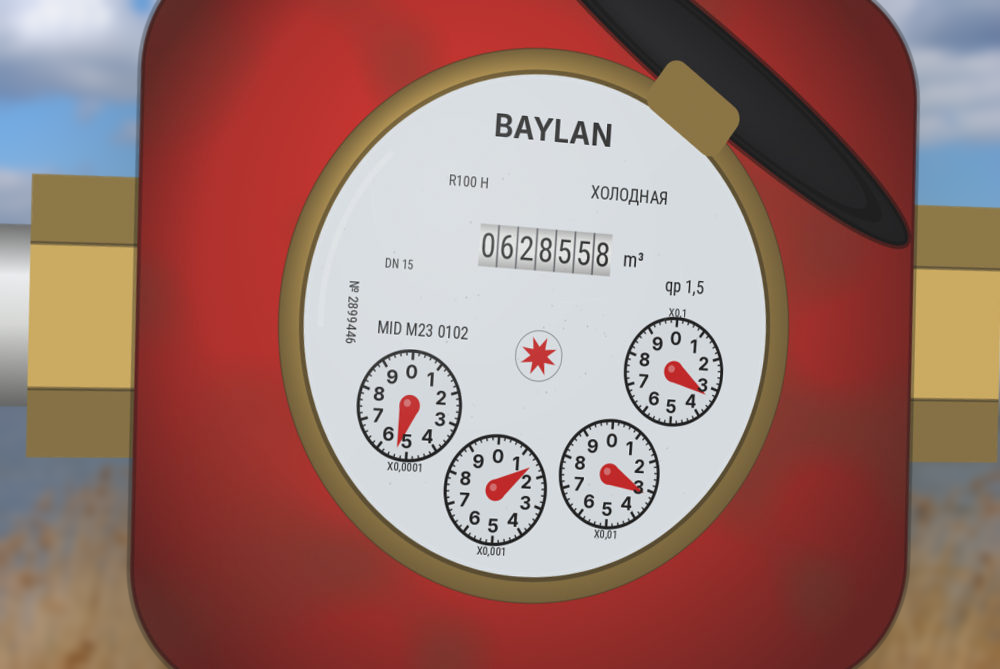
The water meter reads 628558.3315 m³
